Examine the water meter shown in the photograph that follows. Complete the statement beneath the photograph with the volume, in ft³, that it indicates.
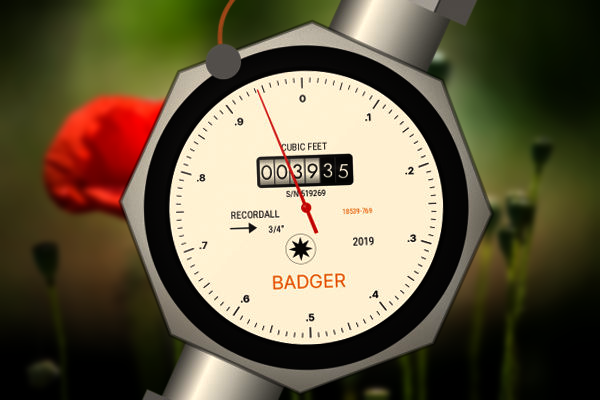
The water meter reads 3934.94 ft³
